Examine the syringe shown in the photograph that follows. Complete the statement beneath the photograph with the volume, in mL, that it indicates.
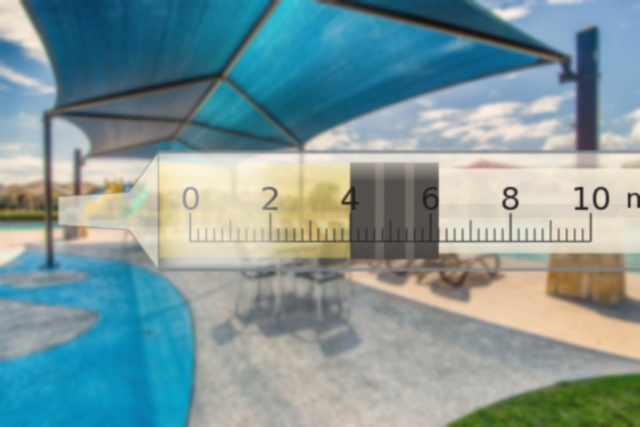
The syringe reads 4 mL
